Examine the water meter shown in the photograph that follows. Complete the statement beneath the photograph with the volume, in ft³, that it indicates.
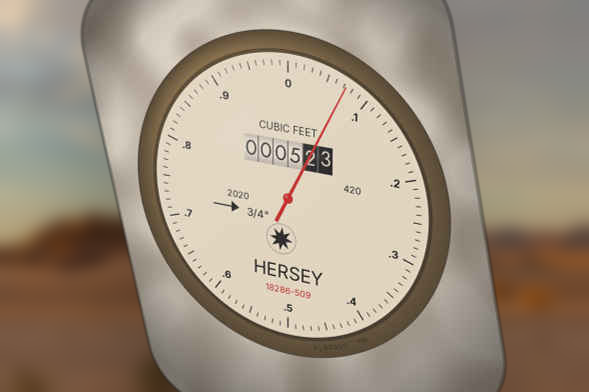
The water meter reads 523.07 ft³
